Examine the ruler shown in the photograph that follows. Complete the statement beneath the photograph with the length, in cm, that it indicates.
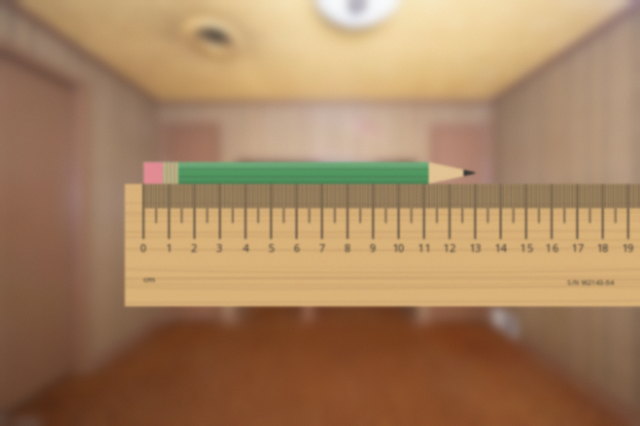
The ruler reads 13 cm
